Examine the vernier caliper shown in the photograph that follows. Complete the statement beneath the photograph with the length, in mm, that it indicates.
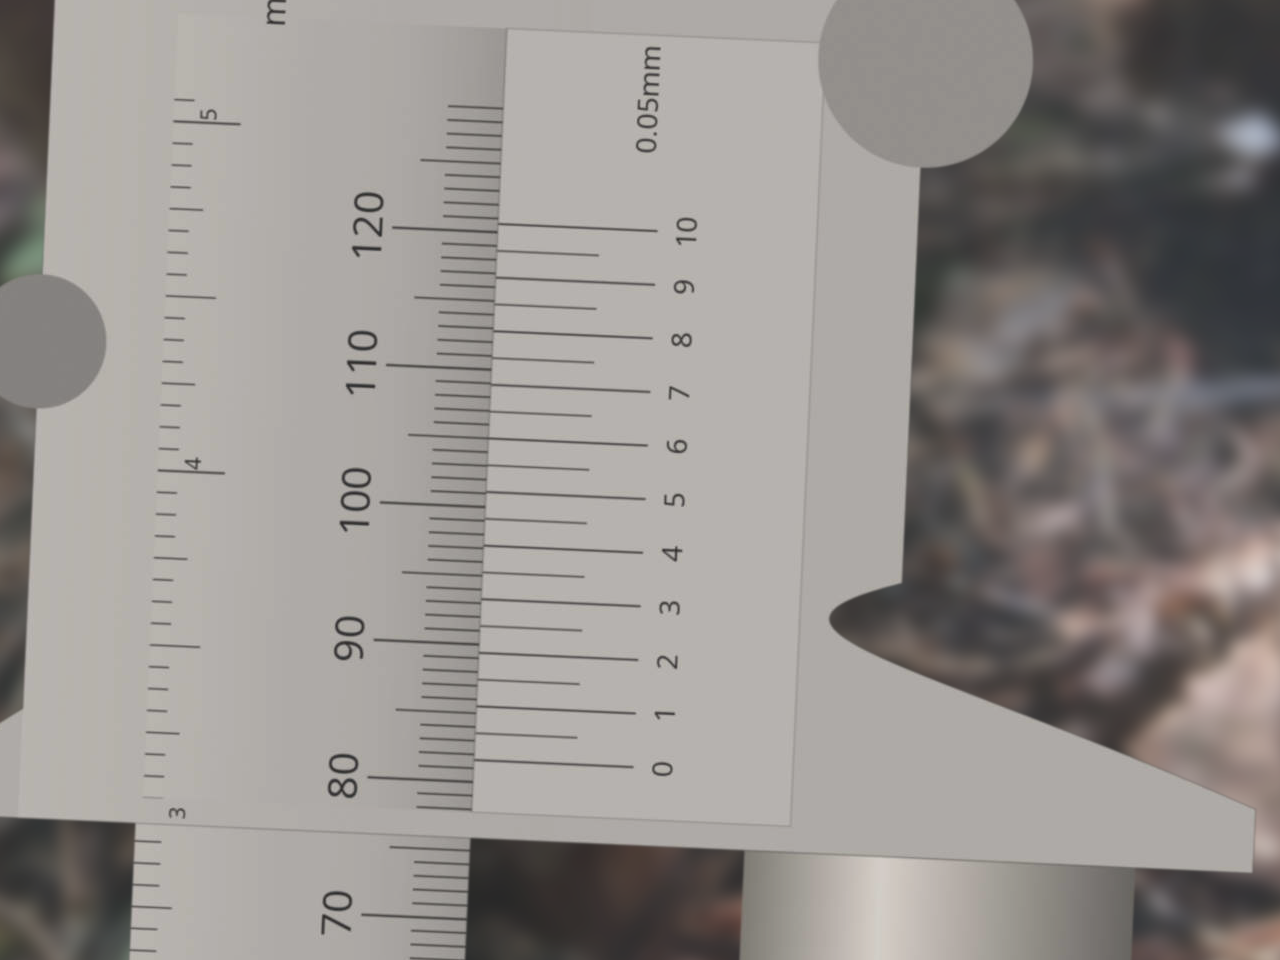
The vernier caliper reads 81.6 mm
